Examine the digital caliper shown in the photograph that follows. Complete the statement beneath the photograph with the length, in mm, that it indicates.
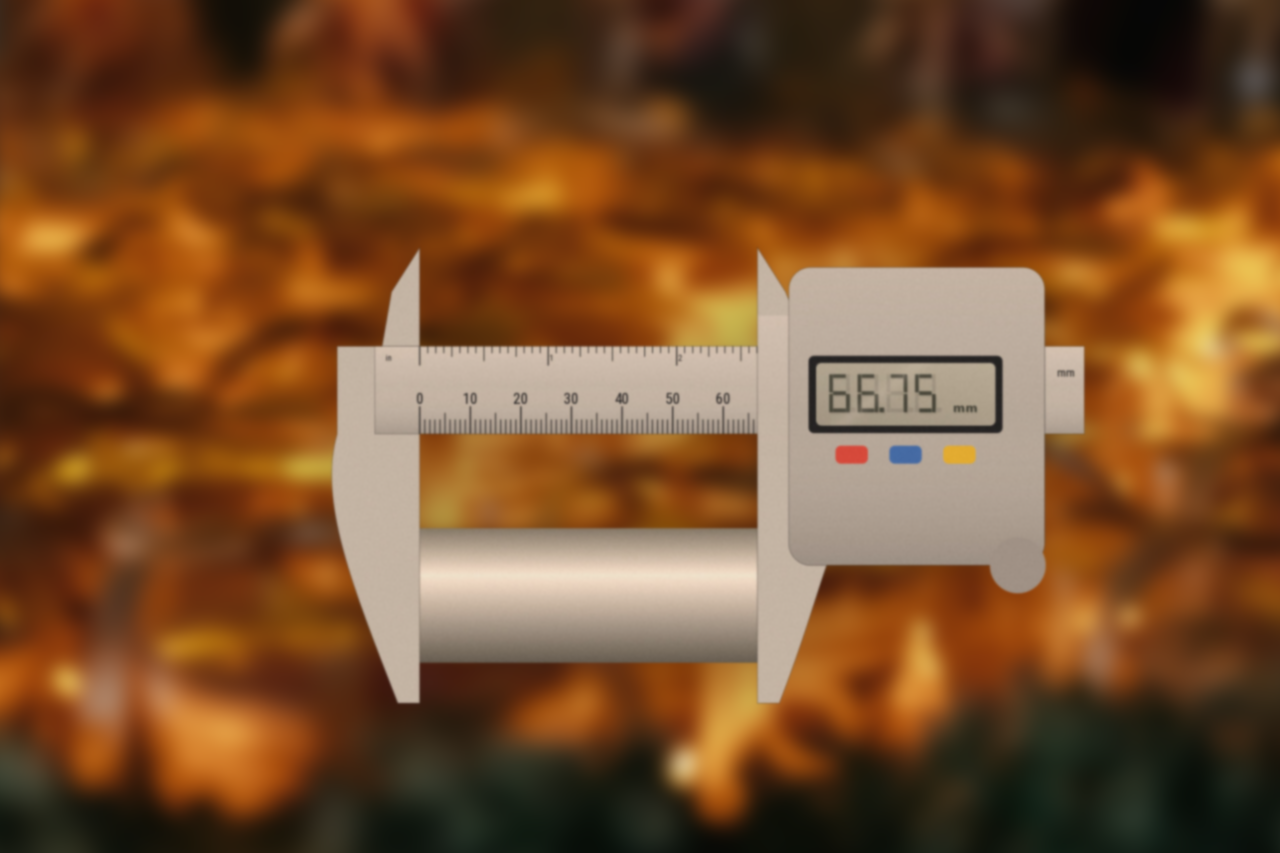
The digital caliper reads 66.75 mm
